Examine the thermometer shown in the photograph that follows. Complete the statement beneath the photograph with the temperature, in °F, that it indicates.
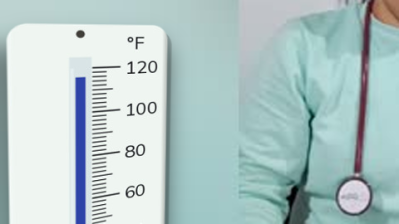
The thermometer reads 116 °F
